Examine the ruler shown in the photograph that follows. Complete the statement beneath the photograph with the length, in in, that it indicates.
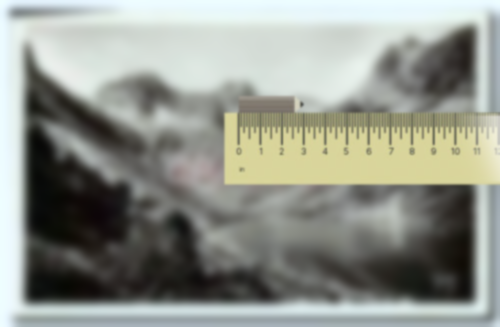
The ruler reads 3 in
